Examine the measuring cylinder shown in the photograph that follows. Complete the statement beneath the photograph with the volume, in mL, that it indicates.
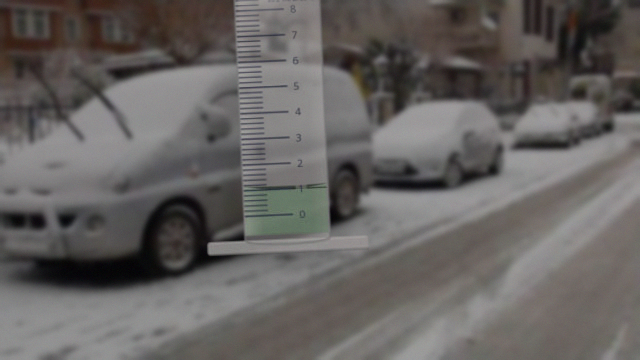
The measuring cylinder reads 1 mL
